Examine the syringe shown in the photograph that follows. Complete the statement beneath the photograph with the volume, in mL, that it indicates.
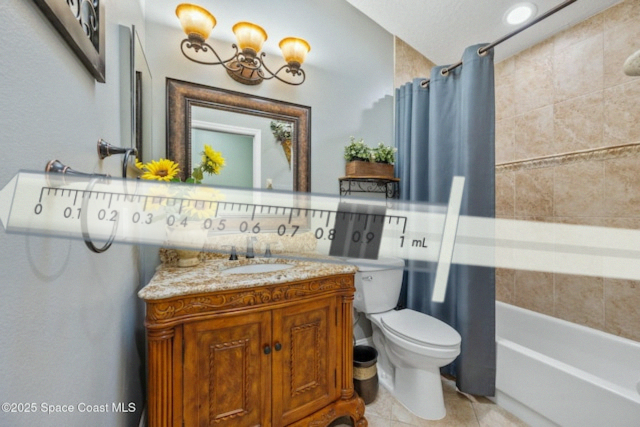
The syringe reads 0.82 mL
